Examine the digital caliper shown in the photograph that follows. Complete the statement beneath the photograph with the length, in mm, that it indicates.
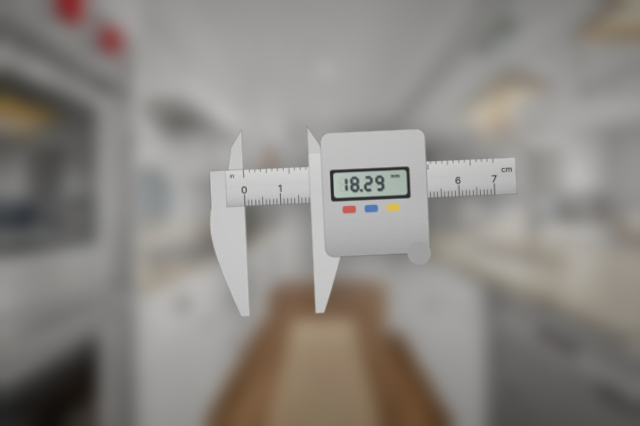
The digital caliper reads 18.29 mm
